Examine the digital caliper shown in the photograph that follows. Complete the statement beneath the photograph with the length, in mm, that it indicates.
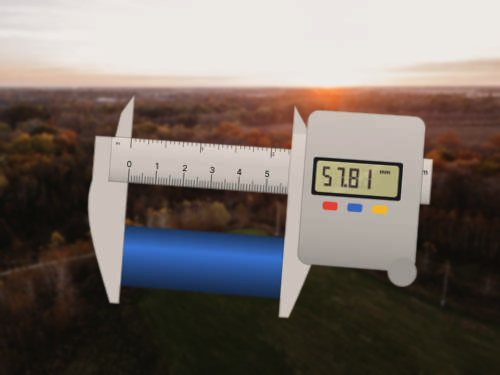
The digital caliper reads 57.81 mm
